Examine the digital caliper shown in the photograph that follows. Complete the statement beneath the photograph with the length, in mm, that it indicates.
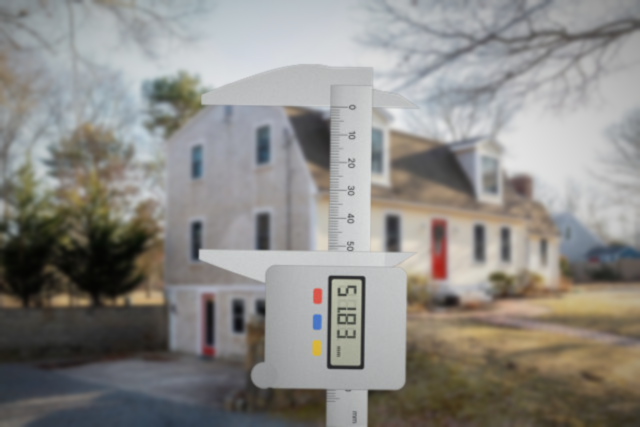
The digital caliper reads 51.83 mm
